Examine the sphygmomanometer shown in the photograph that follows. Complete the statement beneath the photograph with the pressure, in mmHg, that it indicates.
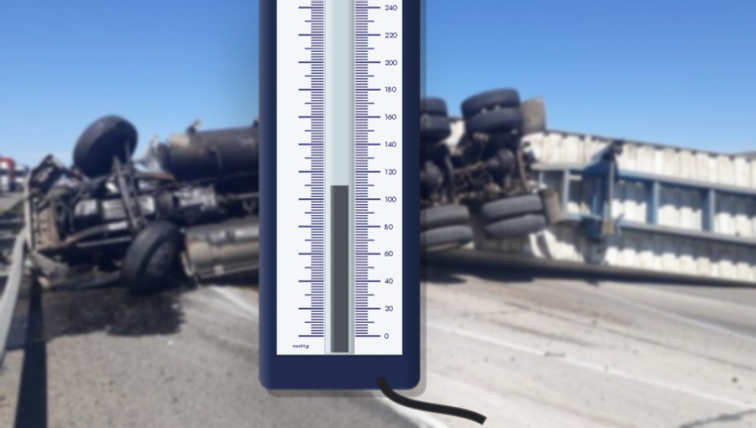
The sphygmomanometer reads 110 mmHg
